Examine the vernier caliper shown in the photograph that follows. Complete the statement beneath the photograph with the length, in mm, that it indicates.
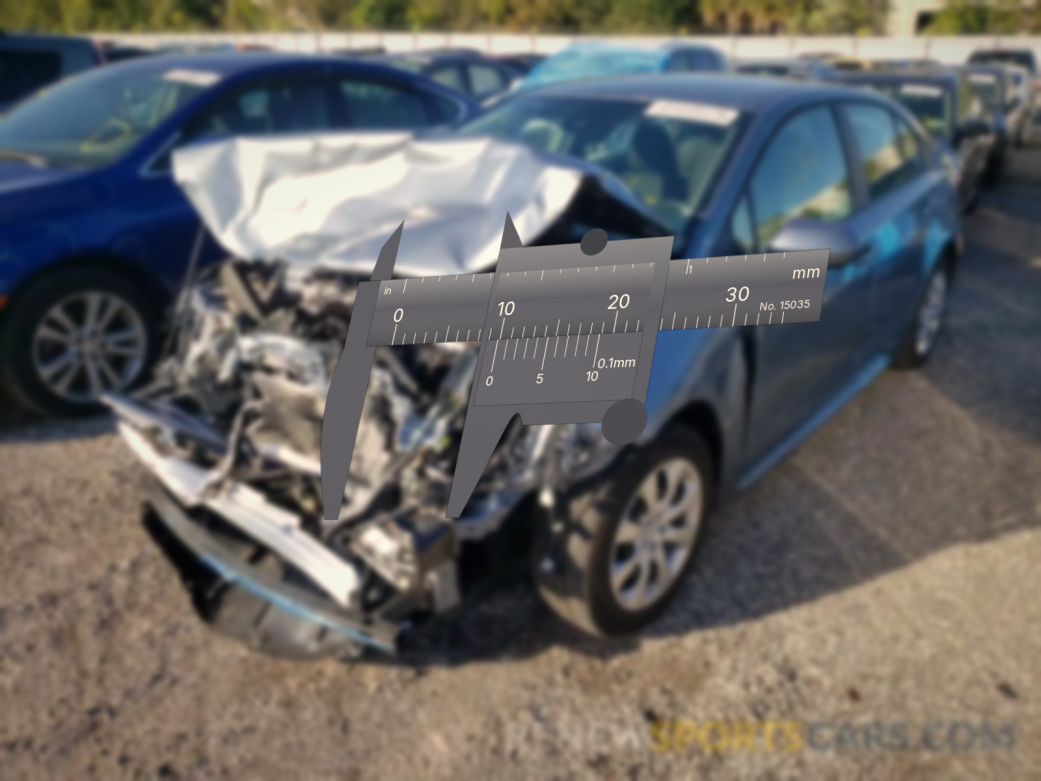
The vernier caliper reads 9.8 mm
